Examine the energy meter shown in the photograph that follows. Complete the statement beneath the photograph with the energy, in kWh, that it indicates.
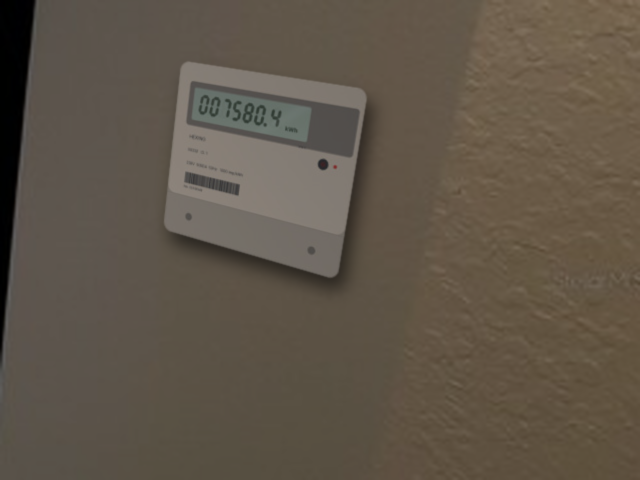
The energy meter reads 7580.4 kWh
